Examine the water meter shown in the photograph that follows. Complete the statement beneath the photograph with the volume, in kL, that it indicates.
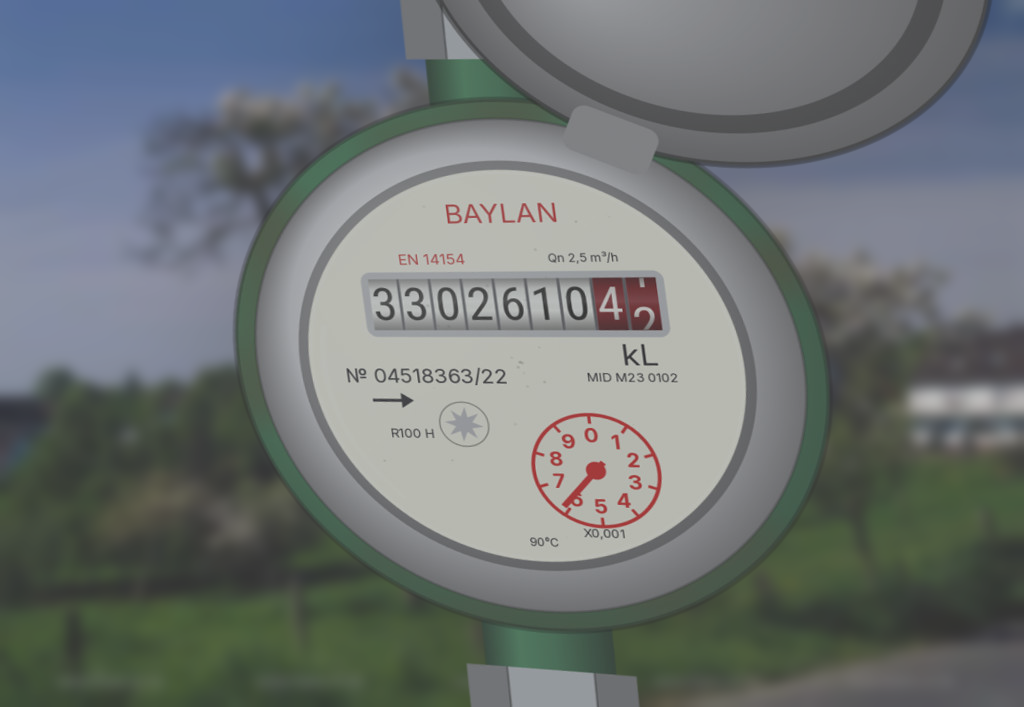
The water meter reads 3302610.416 kL
